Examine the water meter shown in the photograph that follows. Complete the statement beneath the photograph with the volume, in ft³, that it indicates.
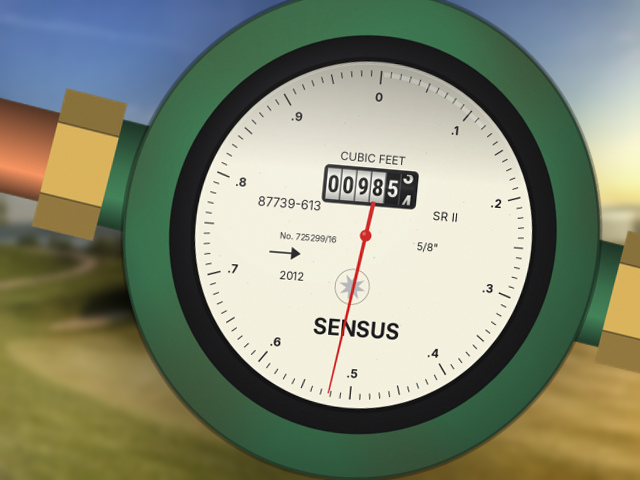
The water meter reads 9853.52 ft³
